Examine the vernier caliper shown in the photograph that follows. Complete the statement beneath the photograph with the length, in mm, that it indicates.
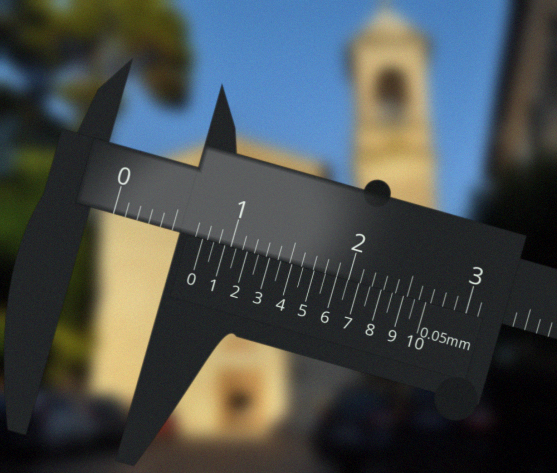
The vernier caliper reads 7.6 mm
